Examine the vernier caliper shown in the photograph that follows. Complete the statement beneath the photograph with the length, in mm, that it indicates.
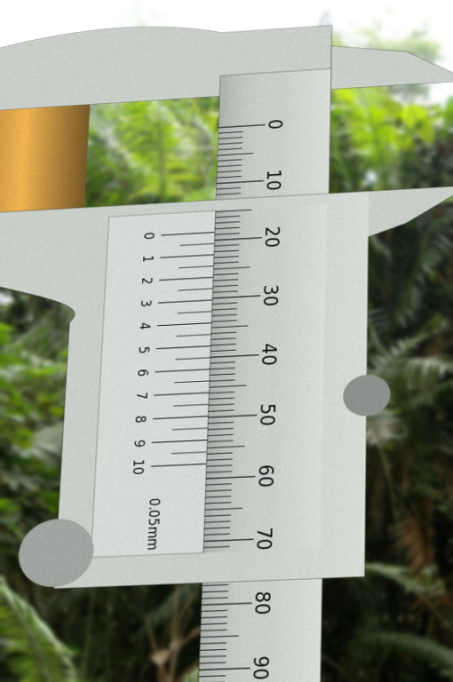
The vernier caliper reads 18.6 mm
